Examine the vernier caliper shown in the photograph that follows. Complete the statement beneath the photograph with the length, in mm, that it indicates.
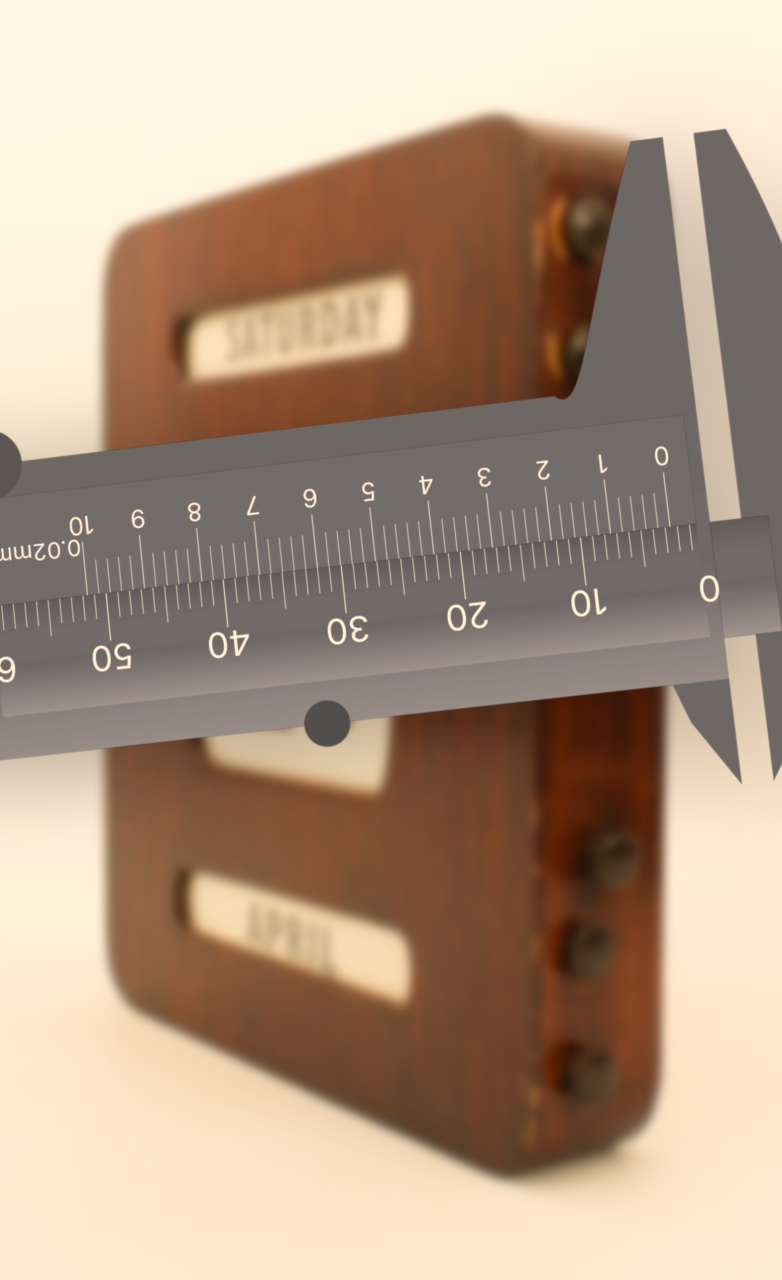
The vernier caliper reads 2.6 mm
